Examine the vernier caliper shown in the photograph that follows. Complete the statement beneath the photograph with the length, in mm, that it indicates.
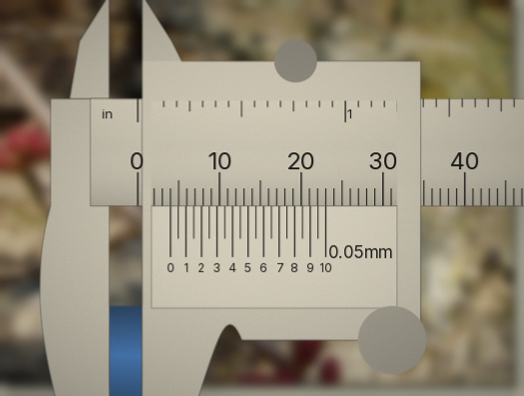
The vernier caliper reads 4.0 mm
